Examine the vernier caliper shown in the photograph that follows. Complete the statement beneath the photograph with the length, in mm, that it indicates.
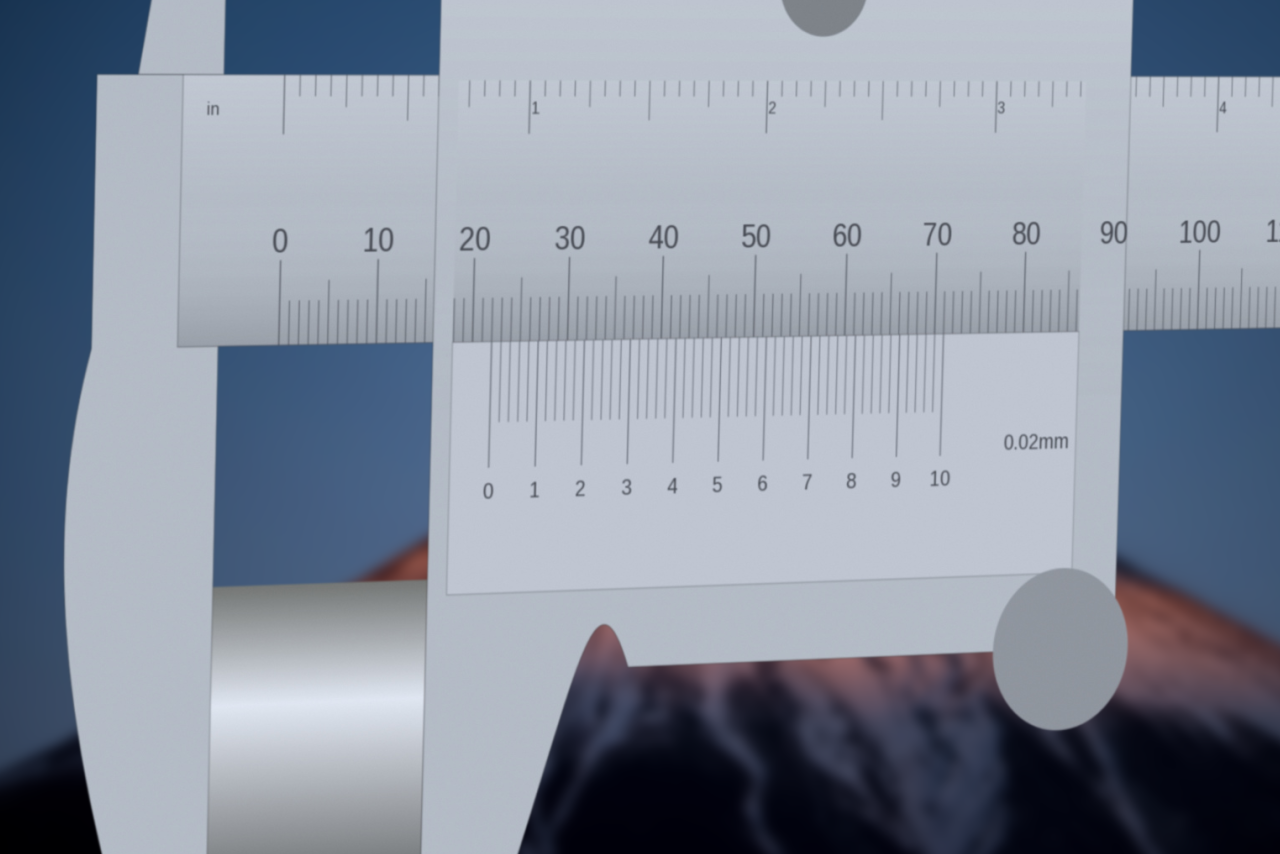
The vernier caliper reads 22.0 mm
